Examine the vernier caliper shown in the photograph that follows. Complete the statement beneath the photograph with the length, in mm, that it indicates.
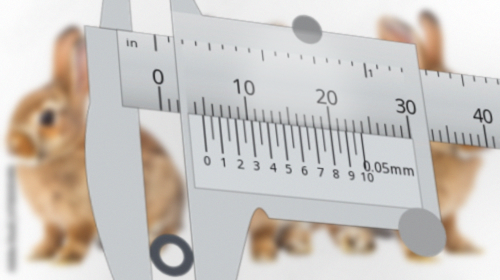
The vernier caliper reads 4.8 mm
